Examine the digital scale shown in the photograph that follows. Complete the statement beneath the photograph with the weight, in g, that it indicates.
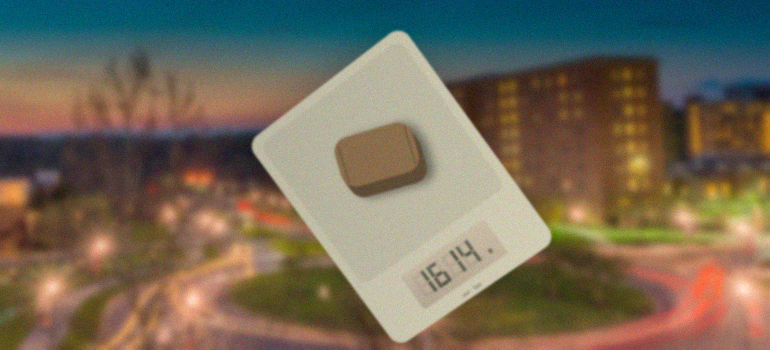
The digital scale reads 1614 g
